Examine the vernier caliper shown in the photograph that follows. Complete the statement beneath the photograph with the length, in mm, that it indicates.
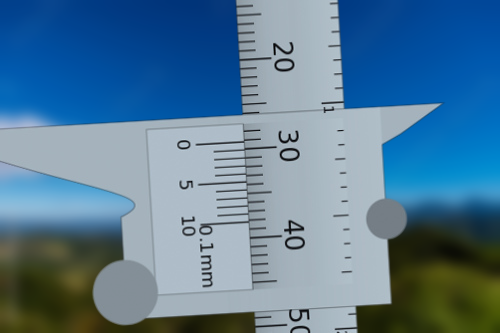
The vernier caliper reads 29.2 mm
